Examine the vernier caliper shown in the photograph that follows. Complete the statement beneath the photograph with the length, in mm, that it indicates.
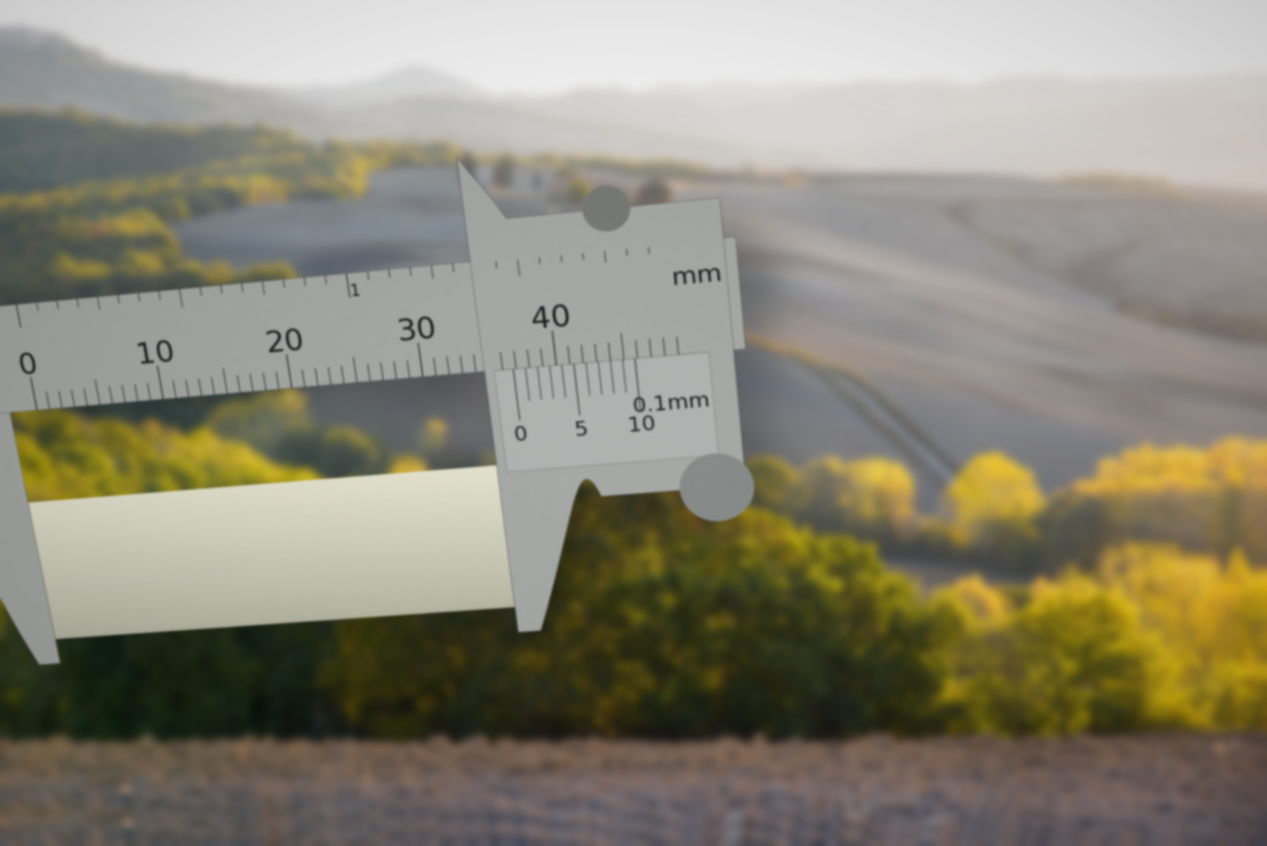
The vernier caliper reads 36.8 mm
